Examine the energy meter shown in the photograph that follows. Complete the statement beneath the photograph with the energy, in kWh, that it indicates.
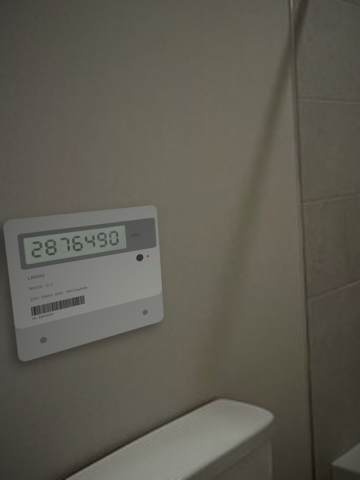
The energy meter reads 2876490 kWh
